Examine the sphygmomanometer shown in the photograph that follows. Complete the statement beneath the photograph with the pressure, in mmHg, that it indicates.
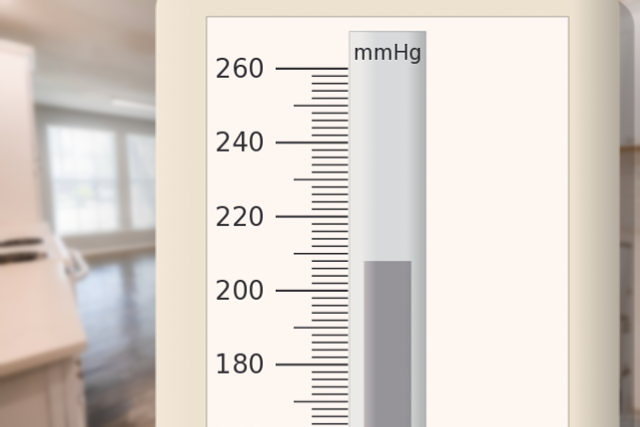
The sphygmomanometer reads 208 mmHg
